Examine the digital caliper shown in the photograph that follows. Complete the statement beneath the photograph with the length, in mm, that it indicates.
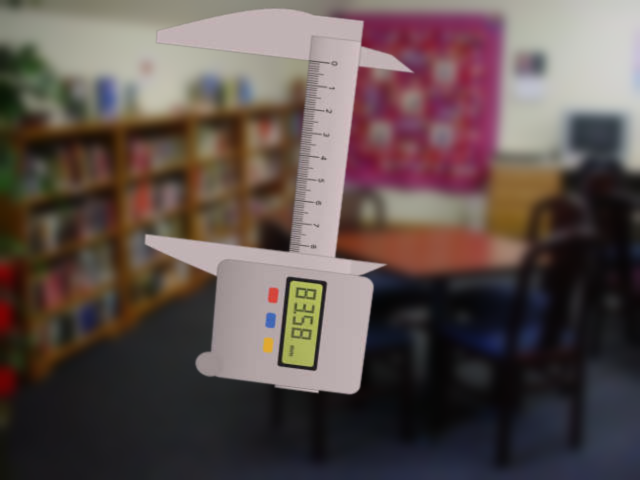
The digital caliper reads 83.58 mm
